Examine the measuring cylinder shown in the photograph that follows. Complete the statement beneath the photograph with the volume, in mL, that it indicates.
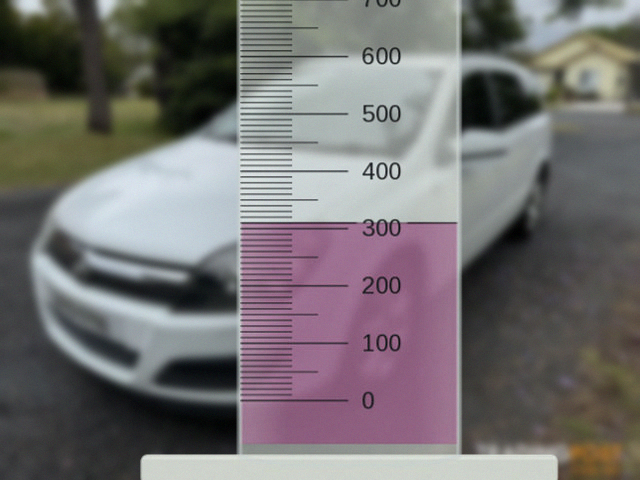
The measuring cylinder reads 310 mL
